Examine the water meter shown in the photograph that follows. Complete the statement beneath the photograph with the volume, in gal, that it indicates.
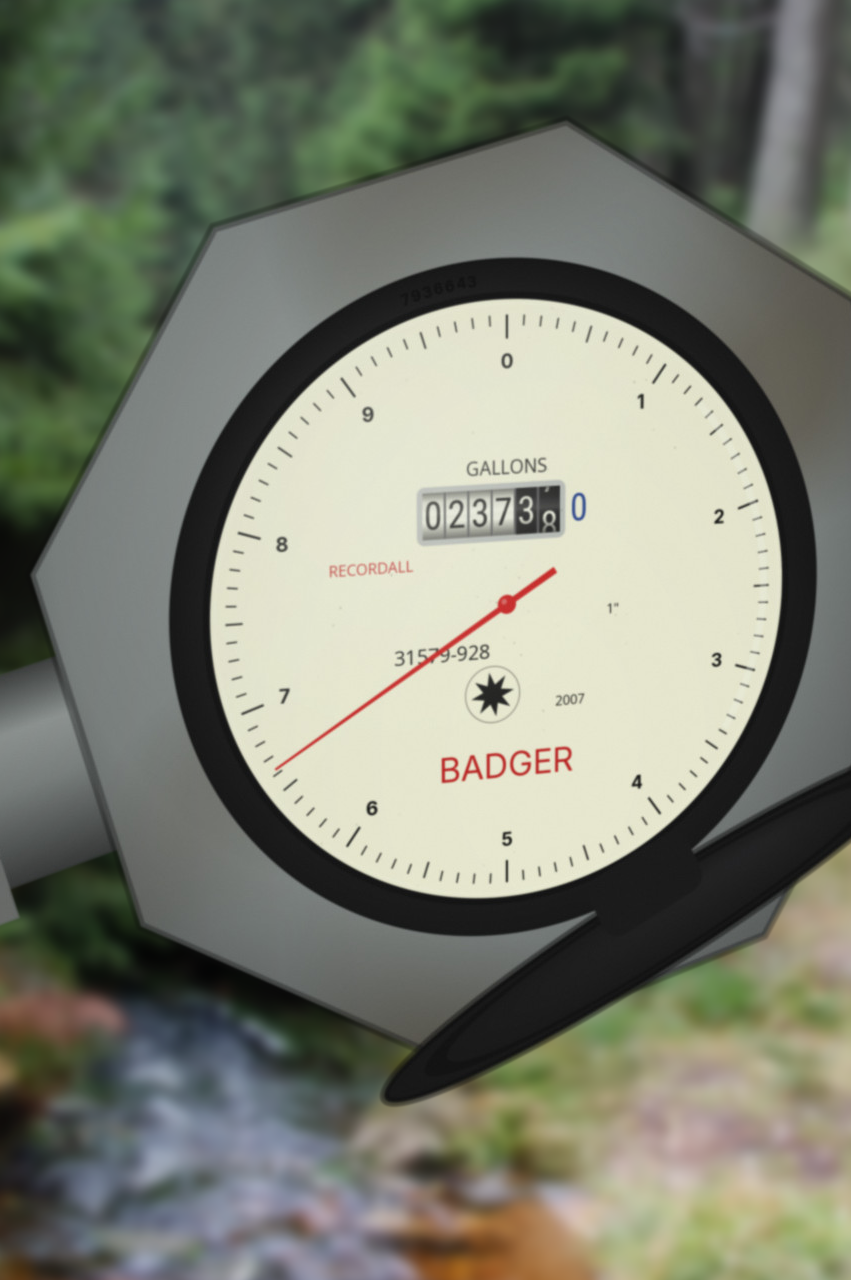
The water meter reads 237376.6 gal
